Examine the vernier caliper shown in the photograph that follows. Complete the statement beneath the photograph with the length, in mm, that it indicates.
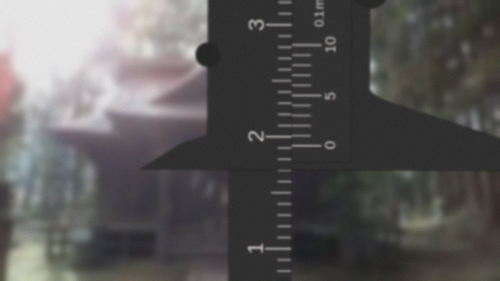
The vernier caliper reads 19.2 mm
